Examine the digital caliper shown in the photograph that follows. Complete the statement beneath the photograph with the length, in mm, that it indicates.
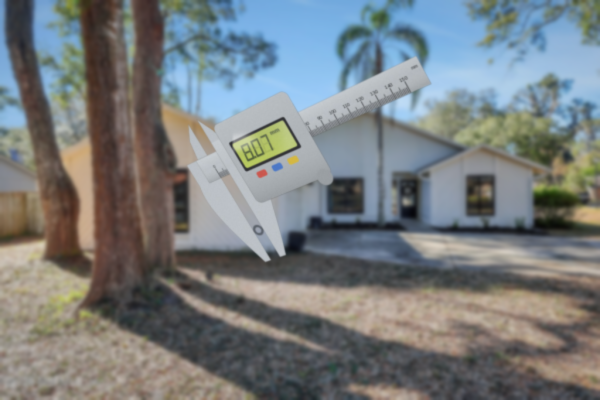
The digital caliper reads 8.07 mm
